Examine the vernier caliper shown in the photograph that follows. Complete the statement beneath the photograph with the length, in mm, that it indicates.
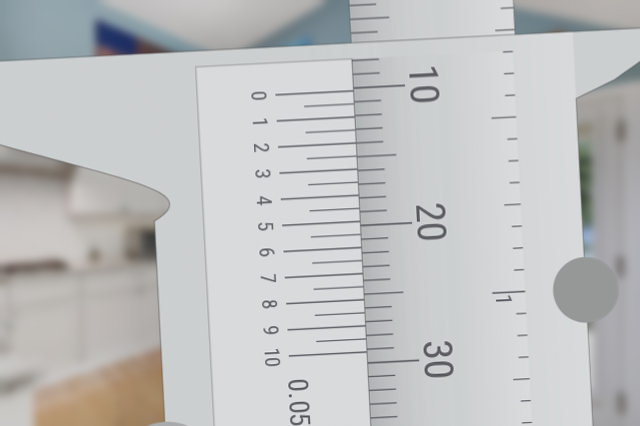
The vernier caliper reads 10.2 mm
